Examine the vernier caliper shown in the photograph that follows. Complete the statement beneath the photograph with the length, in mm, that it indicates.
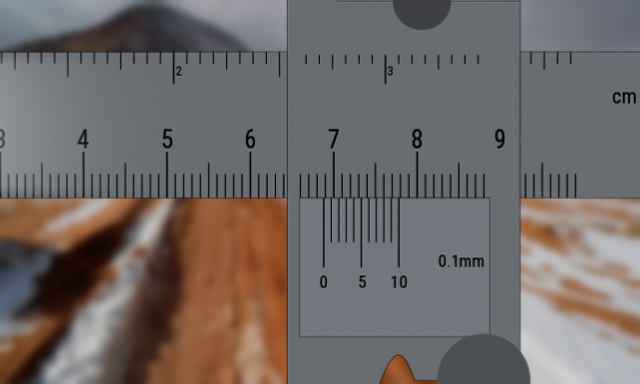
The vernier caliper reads 68.8 mm
